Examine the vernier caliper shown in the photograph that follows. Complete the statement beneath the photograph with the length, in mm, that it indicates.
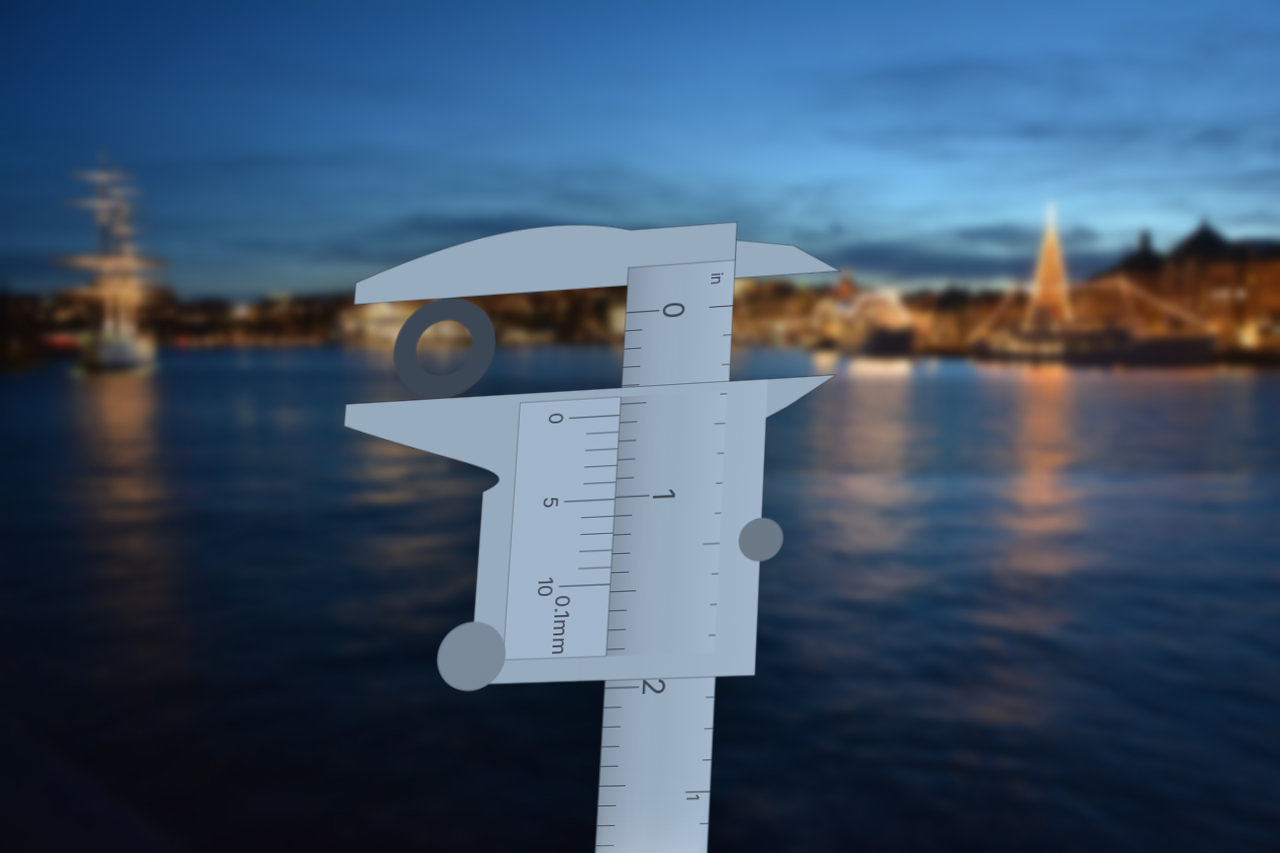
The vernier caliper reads 5.6 mm
